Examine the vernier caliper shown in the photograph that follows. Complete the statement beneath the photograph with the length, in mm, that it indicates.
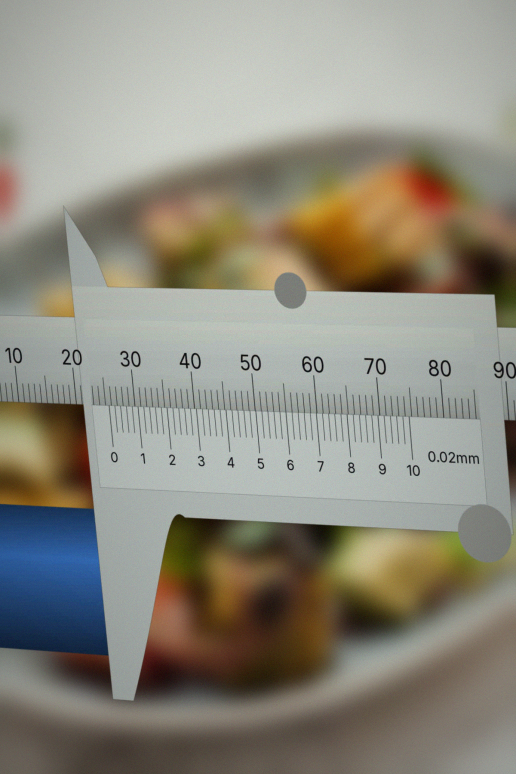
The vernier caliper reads 25.6 mm
